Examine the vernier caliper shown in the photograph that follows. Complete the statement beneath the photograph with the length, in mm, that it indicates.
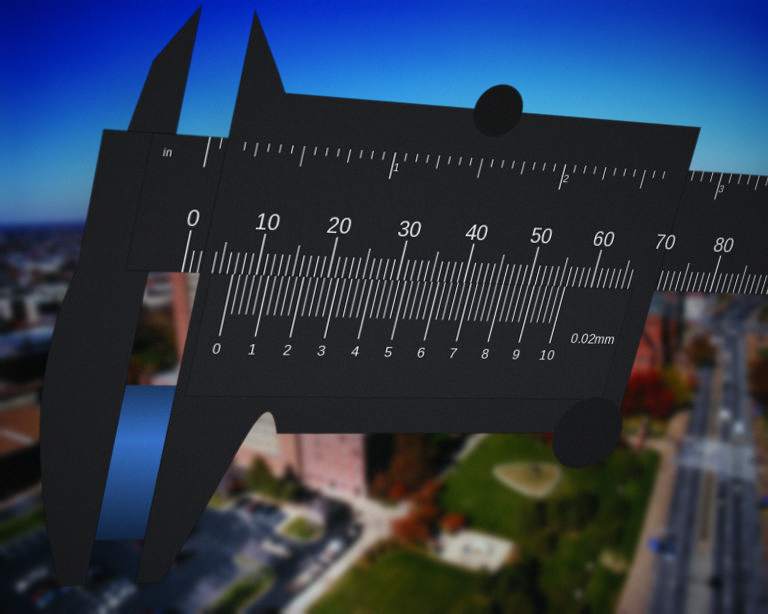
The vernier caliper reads 6.8 mm
